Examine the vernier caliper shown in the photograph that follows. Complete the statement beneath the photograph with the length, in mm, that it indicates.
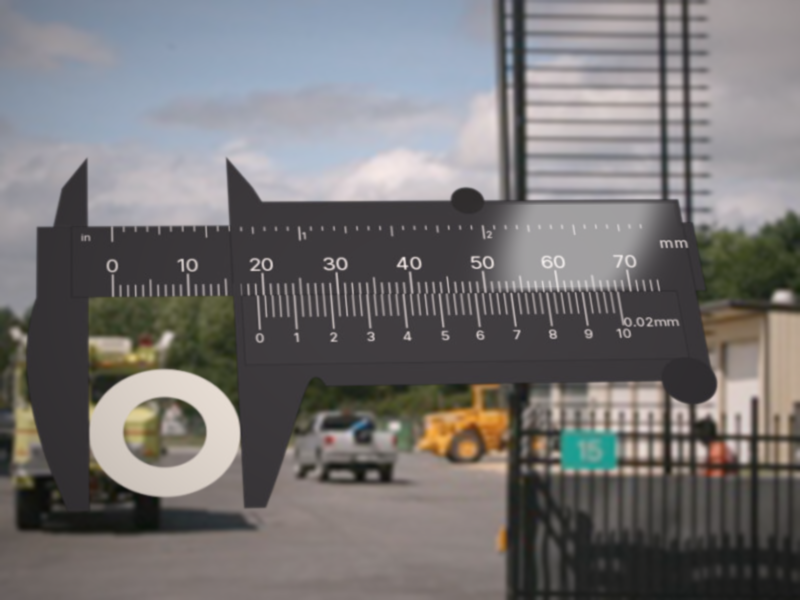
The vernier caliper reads 19.2 mm
